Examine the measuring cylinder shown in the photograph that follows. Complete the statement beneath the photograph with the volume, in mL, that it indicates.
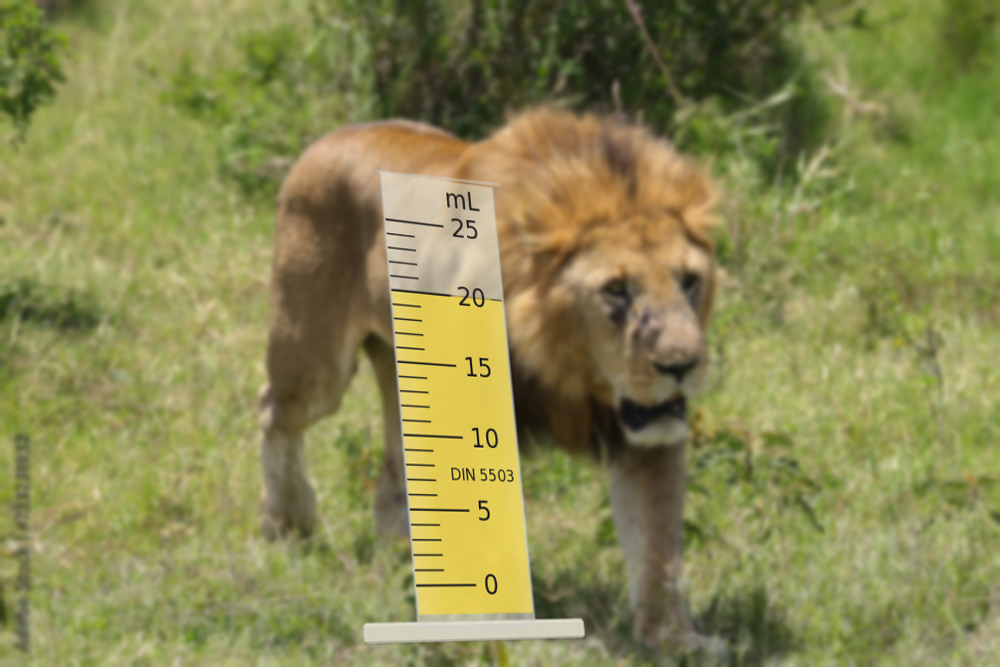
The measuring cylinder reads 20 mL
